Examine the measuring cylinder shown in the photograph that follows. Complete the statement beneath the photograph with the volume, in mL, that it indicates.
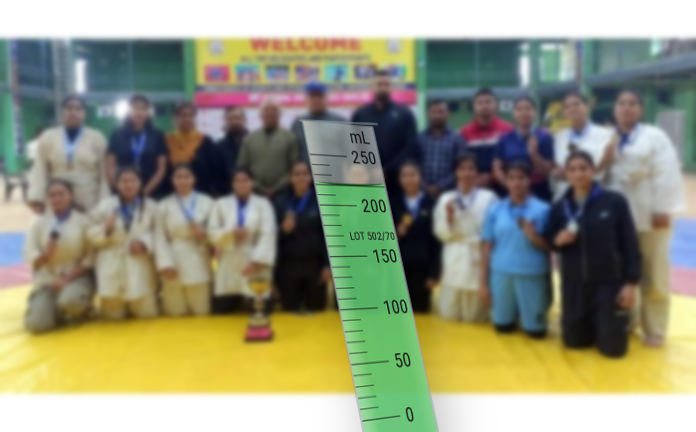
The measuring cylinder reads 220 mL
